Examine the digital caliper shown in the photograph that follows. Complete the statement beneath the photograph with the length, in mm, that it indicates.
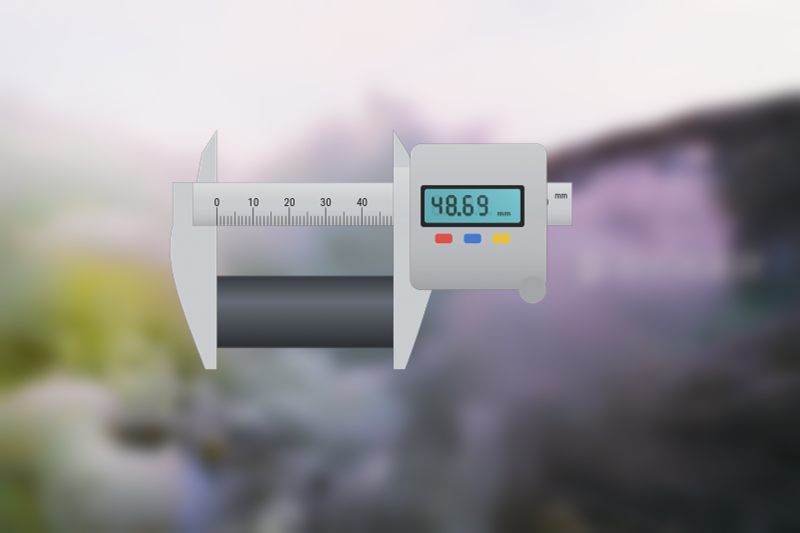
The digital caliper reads 48.69 mm
